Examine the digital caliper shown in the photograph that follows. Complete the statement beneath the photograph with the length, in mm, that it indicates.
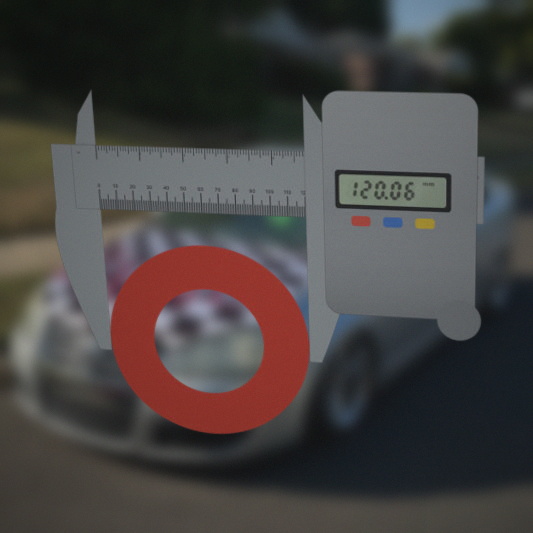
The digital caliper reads 120.06 mm
